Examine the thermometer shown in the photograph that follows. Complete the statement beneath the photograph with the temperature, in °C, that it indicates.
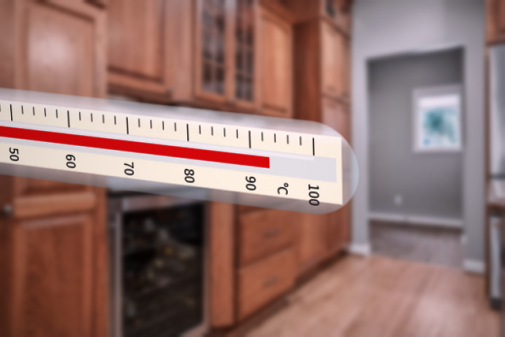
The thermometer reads 93 °C
